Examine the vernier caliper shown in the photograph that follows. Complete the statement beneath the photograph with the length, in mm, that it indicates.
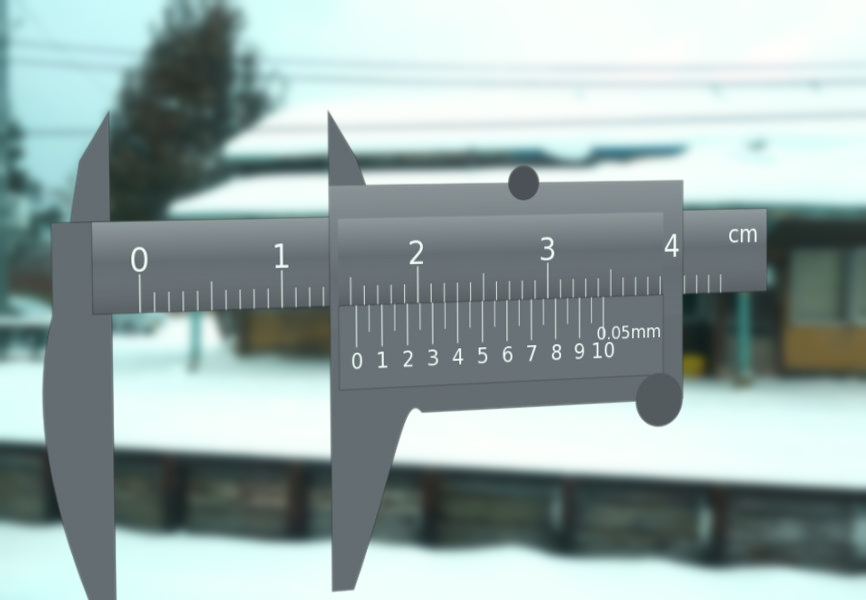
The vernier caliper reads 15.4 mm
